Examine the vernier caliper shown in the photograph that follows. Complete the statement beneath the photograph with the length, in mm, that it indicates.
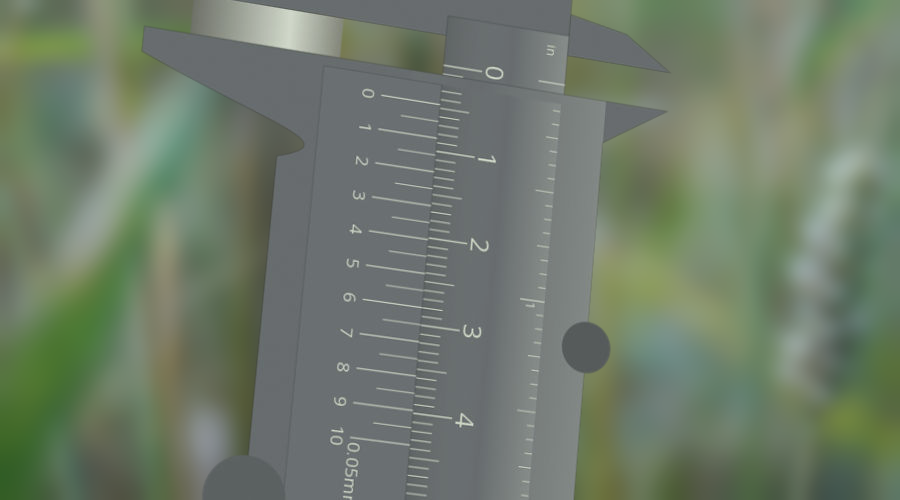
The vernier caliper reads 4.6 mm
